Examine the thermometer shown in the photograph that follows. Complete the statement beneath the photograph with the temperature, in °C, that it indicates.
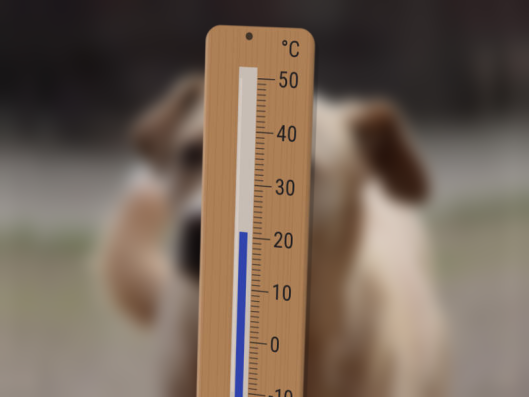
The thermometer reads 21 °C
